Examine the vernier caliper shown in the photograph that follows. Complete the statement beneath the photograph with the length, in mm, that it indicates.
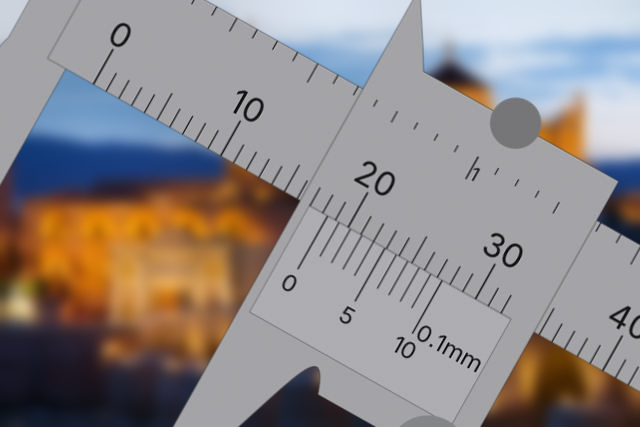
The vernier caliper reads 18.4 mm
